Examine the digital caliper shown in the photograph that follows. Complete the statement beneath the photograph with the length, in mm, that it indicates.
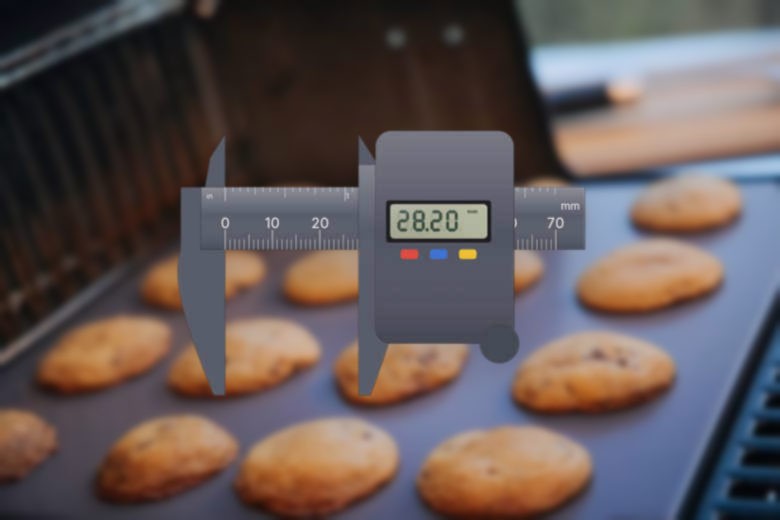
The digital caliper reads 28.20 mm
